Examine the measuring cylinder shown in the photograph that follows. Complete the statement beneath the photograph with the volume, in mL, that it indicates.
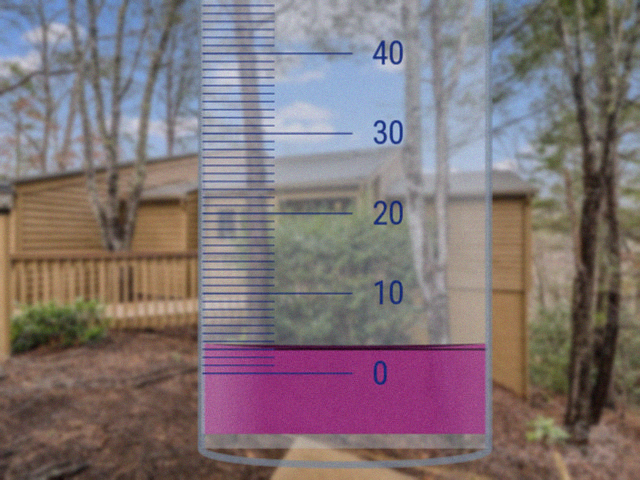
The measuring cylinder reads 3 mL
